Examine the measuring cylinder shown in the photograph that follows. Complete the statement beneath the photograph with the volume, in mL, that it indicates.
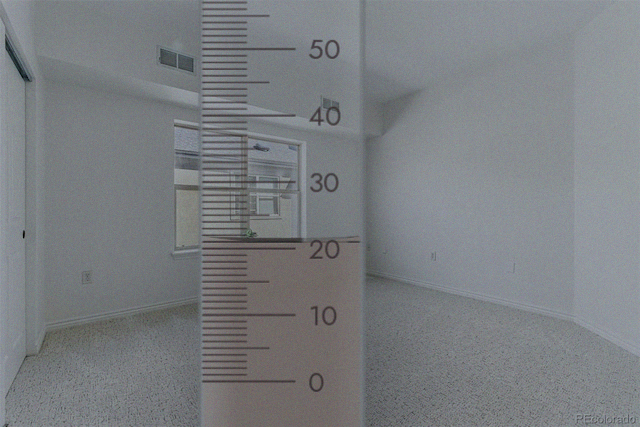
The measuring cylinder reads 21 mL
